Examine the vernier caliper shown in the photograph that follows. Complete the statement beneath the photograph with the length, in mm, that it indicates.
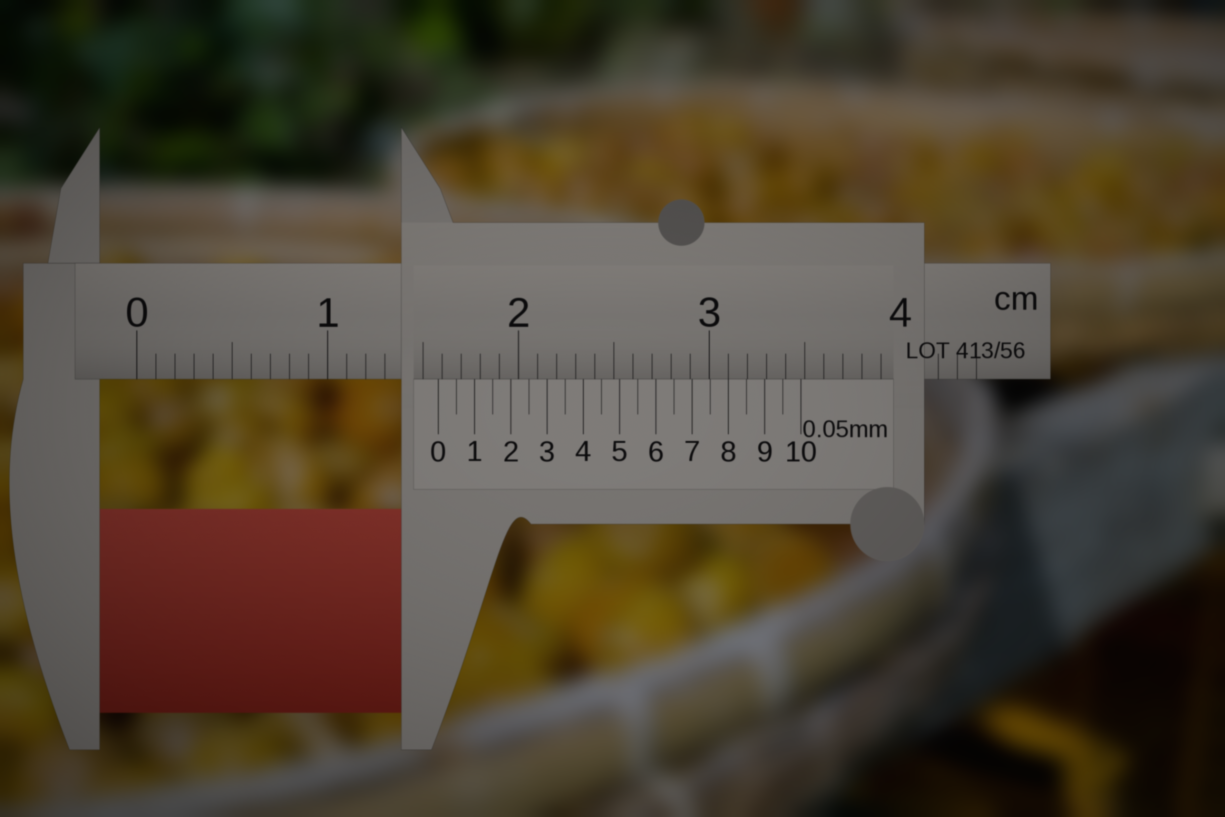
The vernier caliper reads 15.8 mm
